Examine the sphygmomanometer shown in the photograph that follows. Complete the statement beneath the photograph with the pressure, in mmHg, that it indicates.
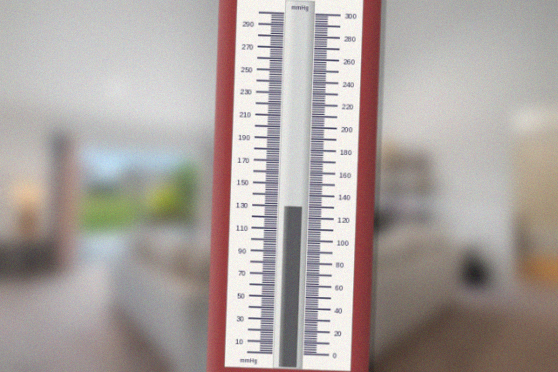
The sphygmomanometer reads 130 mmHg
